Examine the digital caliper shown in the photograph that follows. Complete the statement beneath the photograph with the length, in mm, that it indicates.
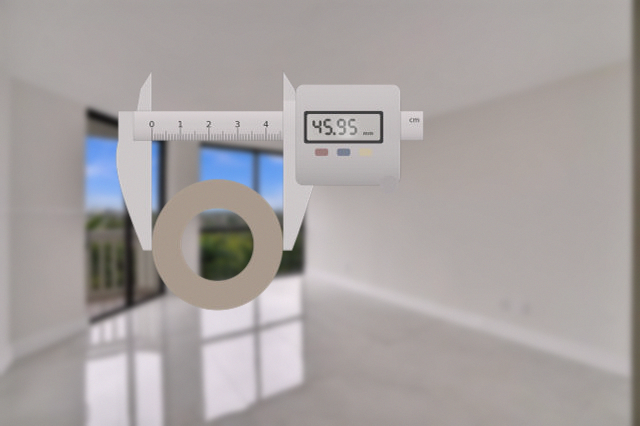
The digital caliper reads 45.95 mm
